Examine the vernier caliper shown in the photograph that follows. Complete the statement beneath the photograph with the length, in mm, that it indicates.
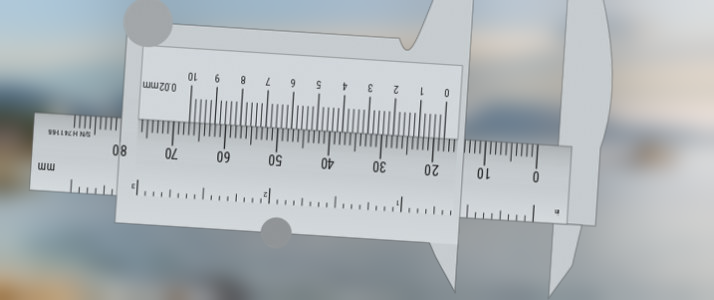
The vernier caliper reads 18.0 mm
